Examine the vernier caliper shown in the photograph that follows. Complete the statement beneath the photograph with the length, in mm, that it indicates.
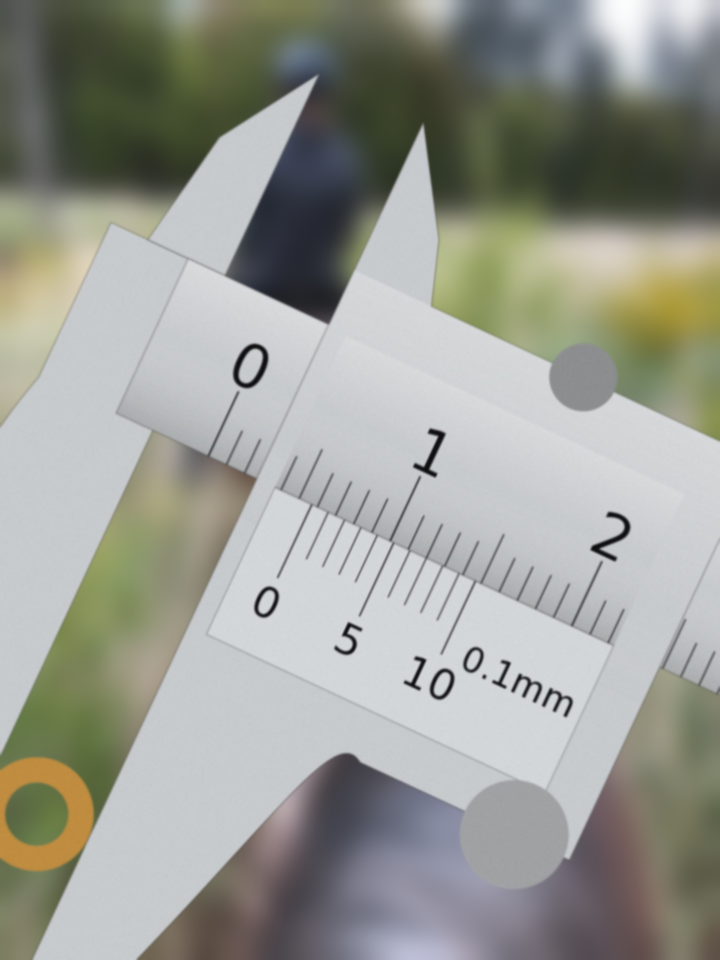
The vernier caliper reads 5.7 mm
